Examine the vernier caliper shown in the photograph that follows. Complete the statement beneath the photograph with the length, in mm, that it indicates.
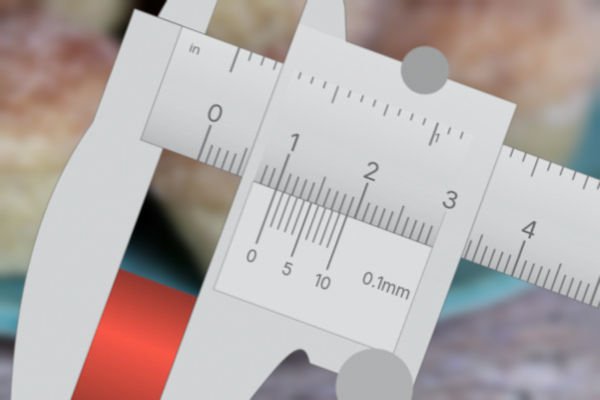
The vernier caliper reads 10.0 mm
